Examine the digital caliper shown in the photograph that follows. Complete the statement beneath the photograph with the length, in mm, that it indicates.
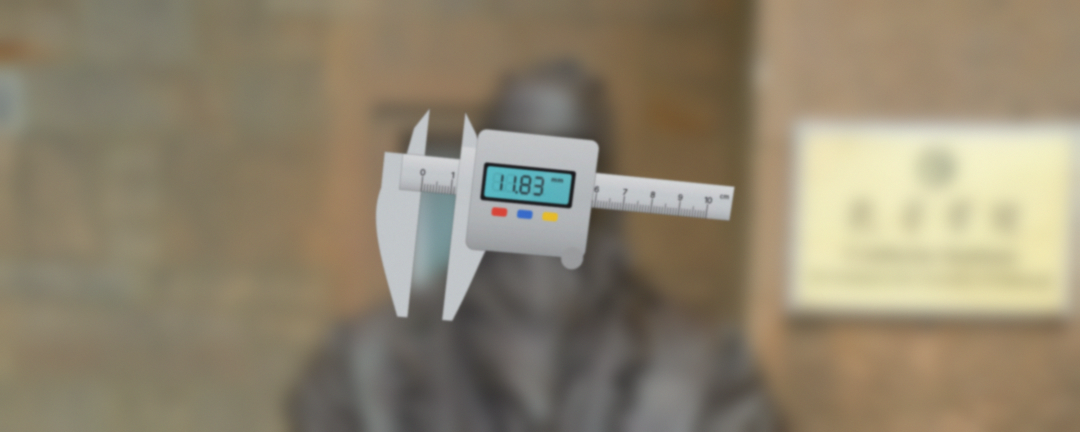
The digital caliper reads 11.83 mm
